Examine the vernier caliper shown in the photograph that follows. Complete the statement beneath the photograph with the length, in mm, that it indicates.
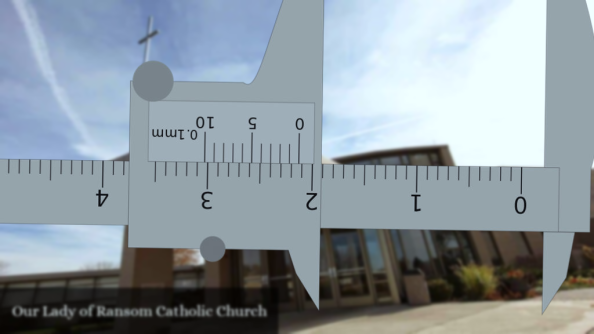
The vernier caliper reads 21.3 mm
